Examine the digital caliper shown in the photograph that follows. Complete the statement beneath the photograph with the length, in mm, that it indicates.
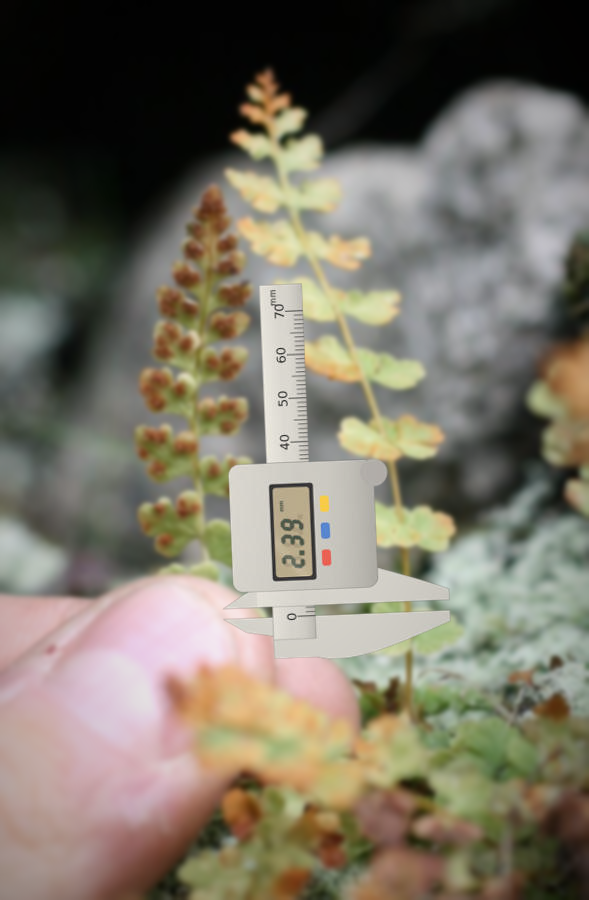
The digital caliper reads 2.39 mm
